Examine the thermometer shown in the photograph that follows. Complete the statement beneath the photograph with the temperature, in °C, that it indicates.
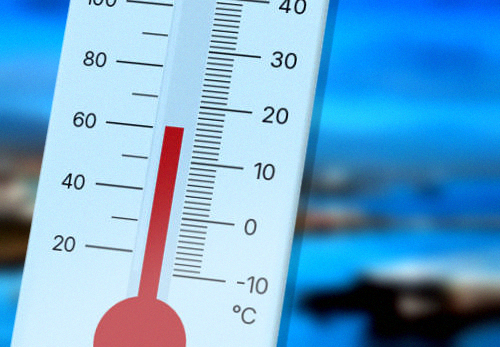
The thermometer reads 16 °C
